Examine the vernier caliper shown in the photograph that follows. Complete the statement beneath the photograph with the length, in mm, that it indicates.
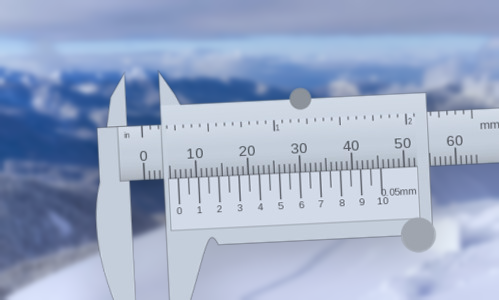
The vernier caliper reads 6.5 mm
